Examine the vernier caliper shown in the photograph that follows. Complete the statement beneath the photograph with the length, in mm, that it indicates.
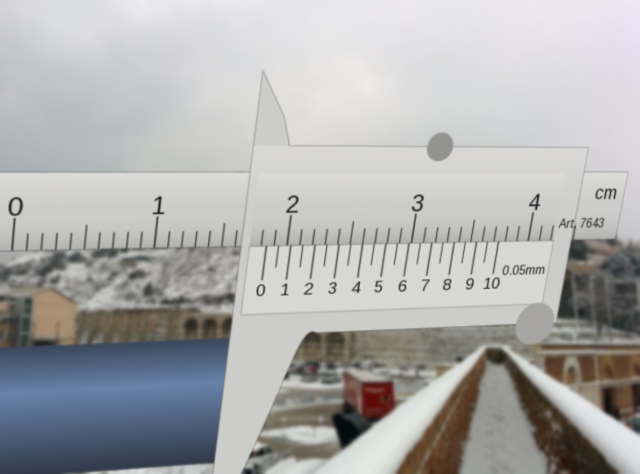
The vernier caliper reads 18.4 mm
